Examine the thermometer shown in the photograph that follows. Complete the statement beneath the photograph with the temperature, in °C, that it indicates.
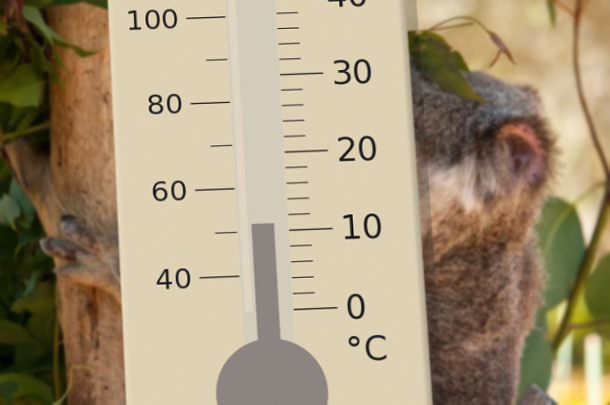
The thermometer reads 11 °C
